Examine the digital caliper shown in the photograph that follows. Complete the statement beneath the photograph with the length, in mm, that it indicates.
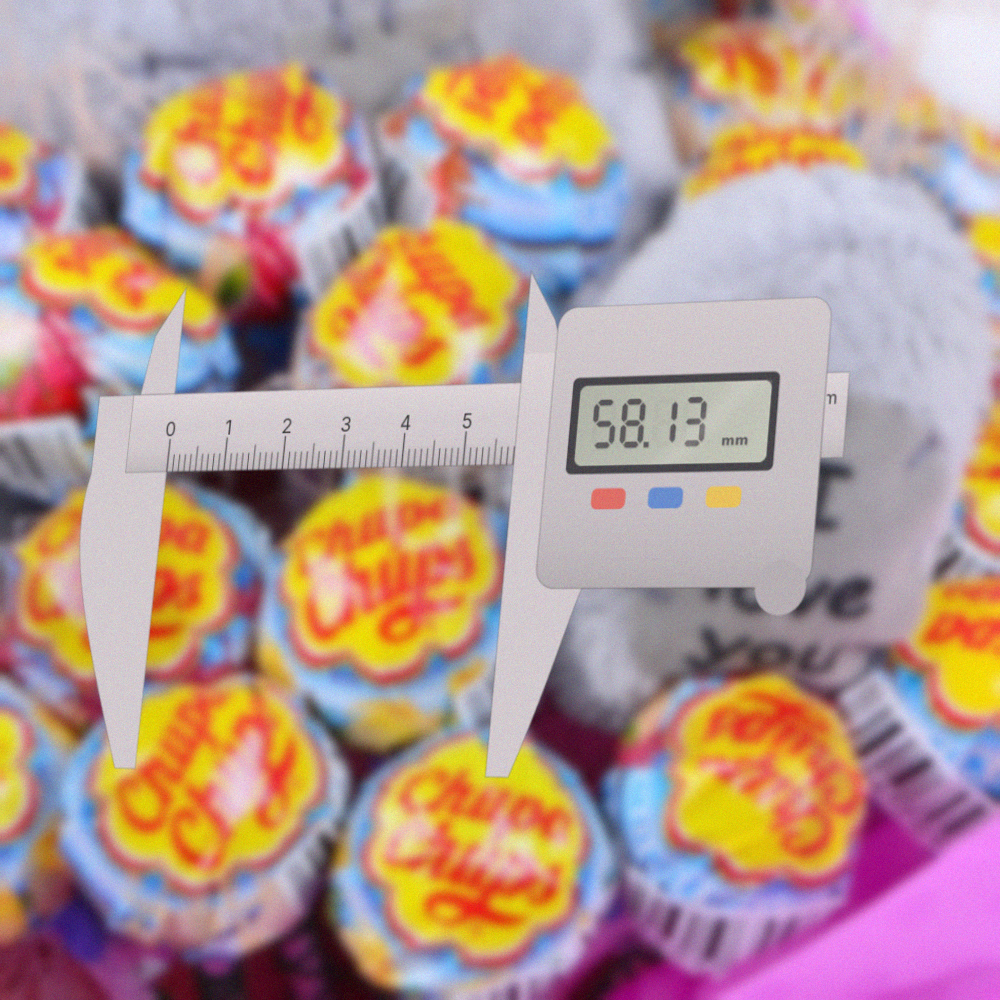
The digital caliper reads 58.13 mm
